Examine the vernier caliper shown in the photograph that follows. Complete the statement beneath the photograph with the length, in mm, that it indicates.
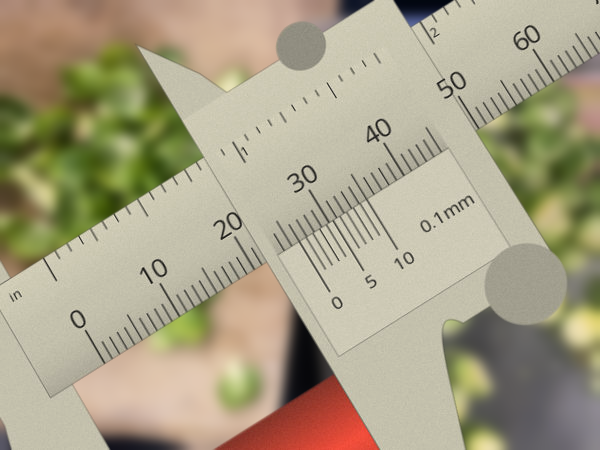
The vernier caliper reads 26.0 mm
